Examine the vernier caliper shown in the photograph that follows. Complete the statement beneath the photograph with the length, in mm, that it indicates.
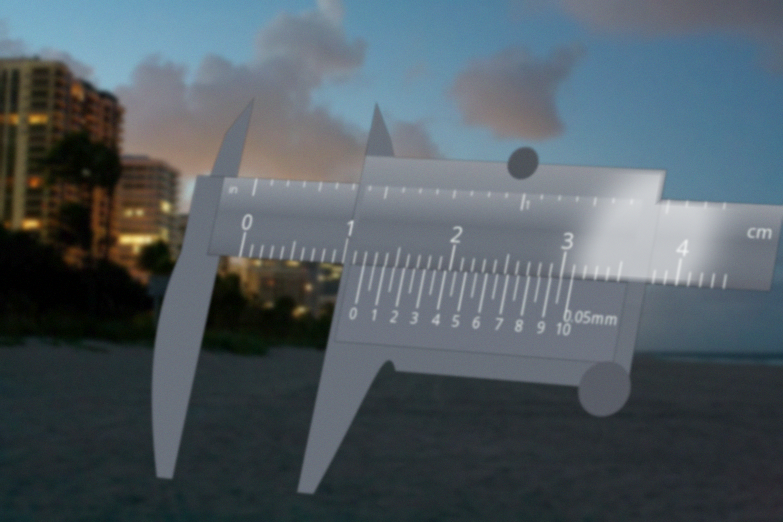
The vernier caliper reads 12.0 mm
